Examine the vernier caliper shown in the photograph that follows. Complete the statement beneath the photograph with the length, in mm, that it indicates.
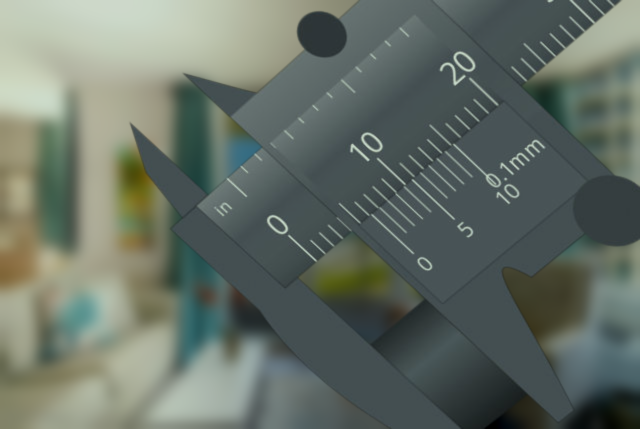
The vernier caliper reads 6.2 mm
